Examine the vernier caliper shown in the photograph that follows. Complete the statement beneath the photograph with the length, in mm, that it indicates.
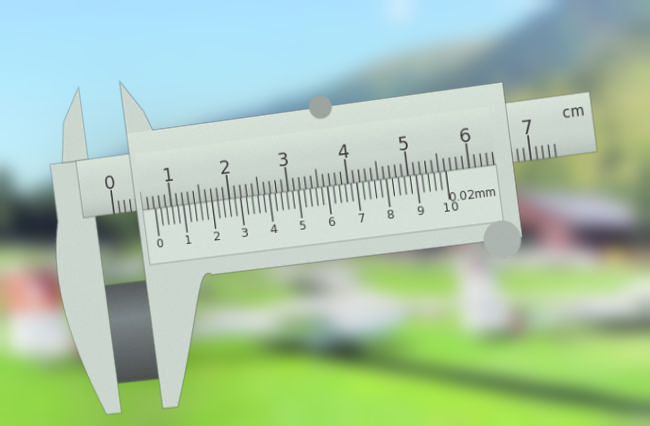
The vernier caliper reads 7.2 mm
